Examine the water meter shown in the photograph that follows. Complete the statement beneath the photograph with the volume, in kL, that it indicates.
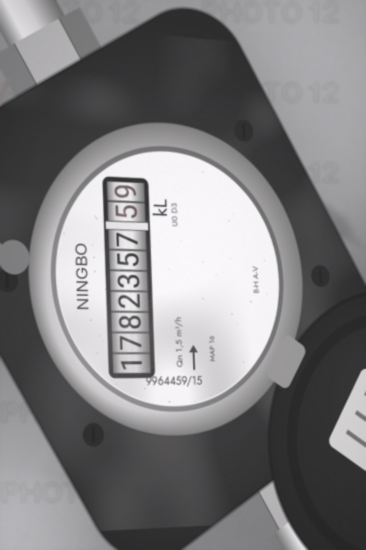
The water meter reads 1782357.59 kL
